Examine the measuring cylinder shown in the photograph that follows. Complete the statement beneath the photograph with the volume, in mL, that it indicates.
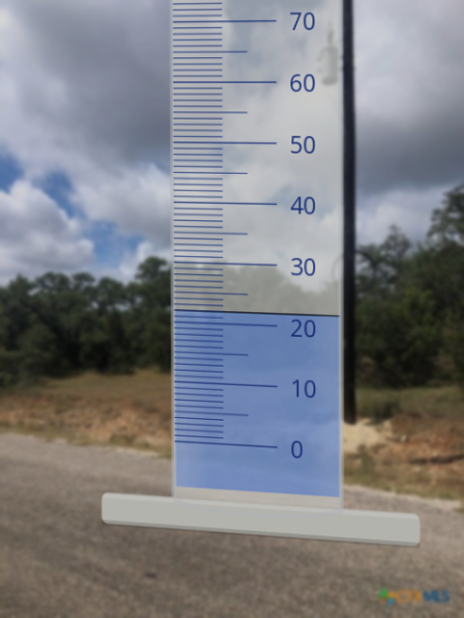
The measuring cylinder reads 22 mL
